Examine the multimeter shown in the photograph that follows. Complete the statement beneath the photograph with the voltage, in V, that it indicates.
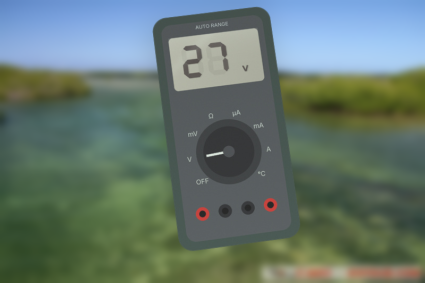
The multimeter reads 27 V
